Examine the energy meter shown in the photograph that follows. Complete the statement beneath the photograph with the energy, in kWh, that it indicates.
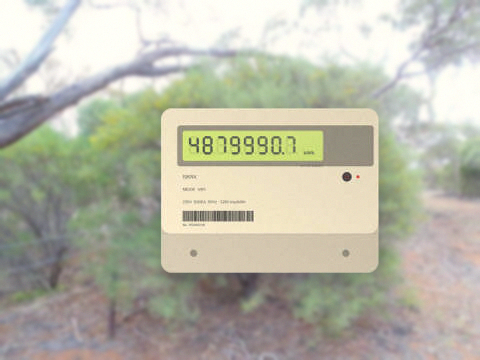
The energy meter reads 4879990.7 kWh
